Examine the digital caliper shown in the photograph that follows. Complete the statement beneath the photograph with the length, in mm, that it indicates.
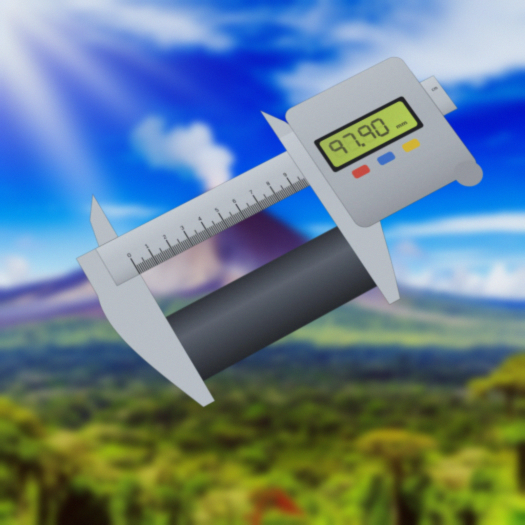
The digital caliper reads 97.90 mm
